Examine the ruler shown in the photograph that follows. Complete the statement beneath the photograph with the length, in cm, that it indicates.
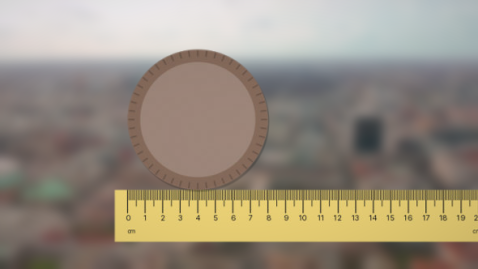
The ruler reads 8 cm
